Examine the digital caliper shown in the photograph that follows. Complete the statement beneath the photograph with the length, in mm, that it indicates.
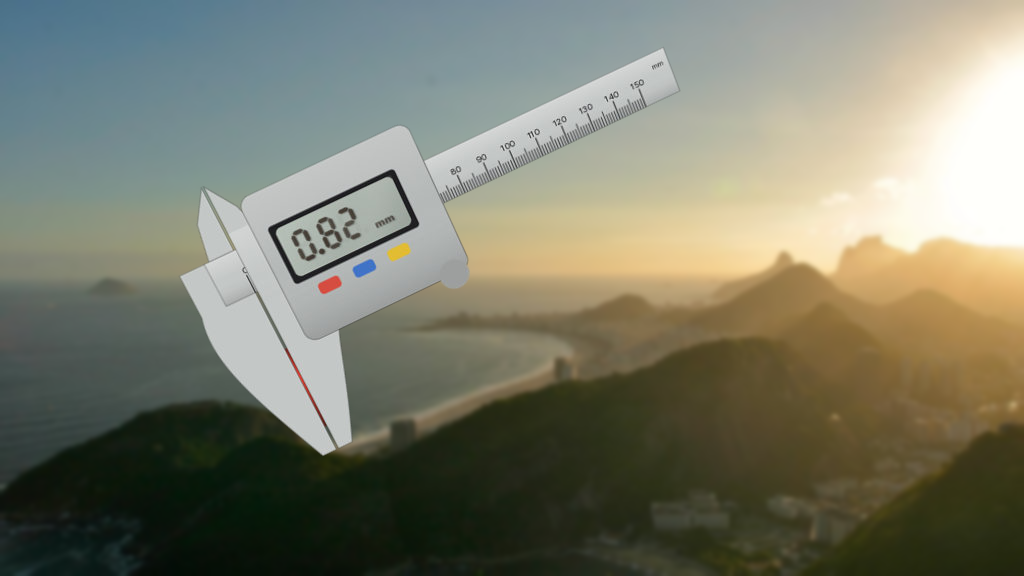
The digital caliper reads 0.82 mm
